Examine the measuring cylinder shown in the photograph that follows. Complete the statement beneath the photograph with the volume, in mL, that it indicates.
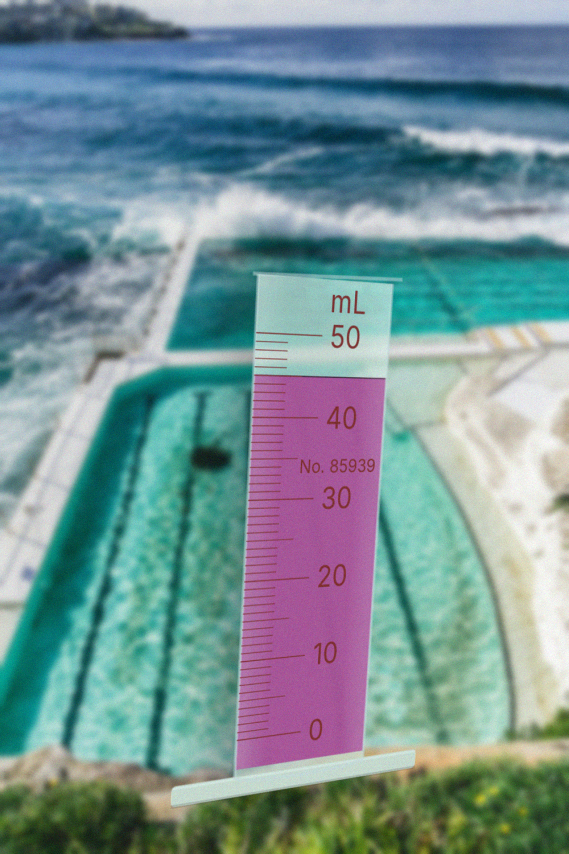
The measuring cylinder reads 45 mL
